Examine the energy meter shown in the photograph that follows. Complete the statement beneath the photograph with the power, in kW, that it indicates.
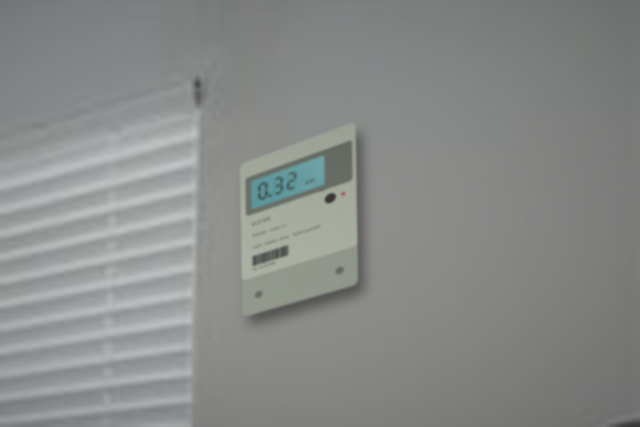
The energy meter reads 0.32 kW
